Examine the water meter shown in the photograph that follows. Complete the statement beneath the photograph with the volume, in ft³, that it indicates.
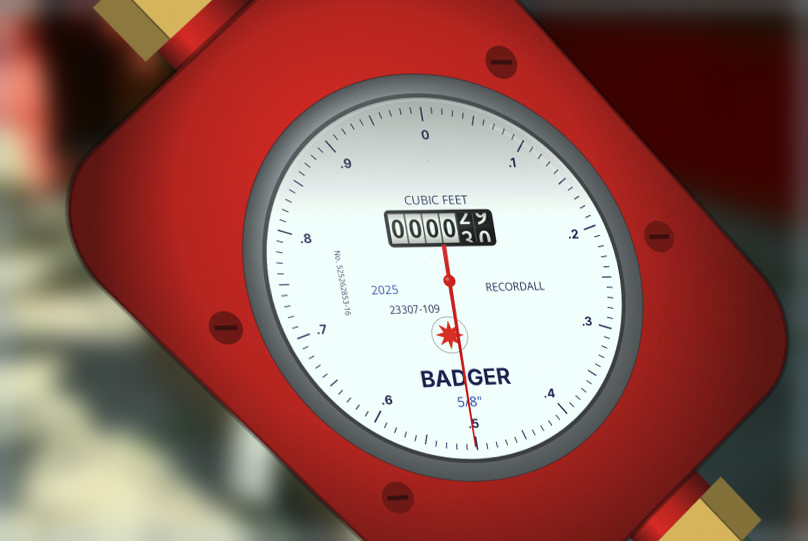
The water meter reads 29.50 ft³
